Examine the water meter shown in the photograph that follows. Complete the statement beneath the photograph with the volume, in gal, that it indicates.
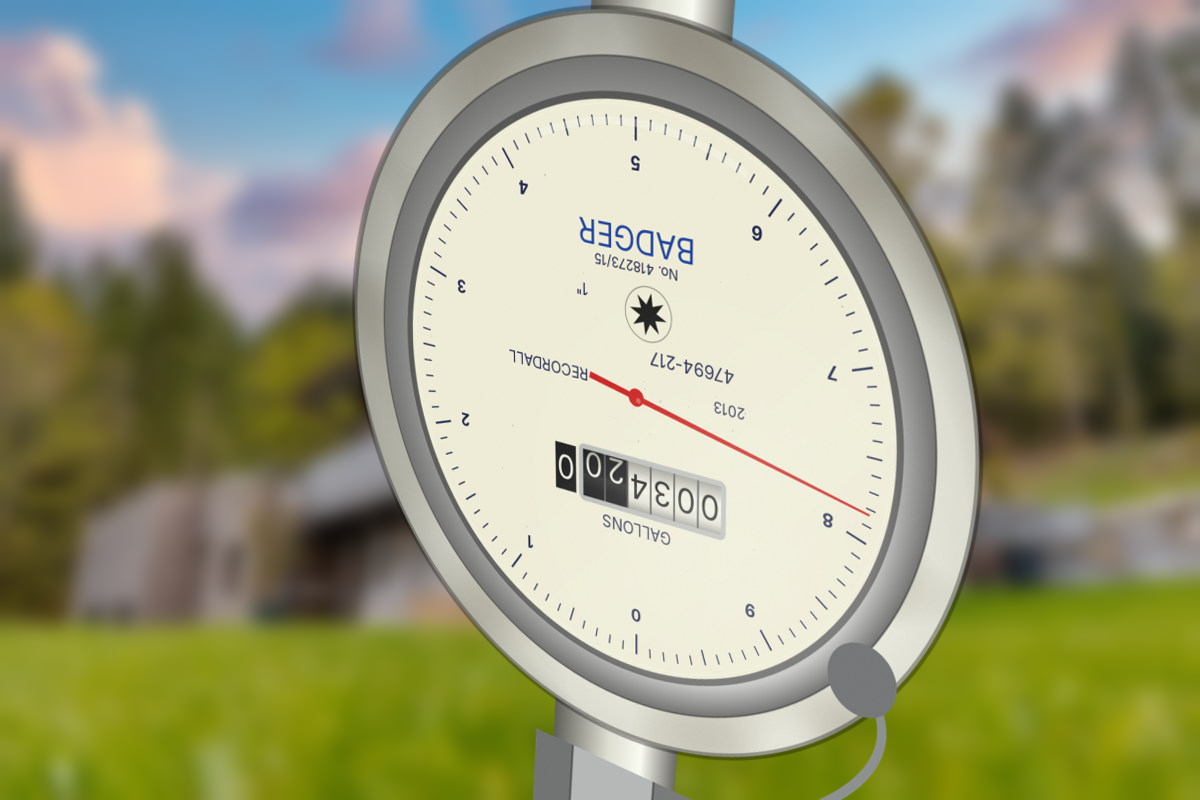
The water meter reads 34197.8 gal
